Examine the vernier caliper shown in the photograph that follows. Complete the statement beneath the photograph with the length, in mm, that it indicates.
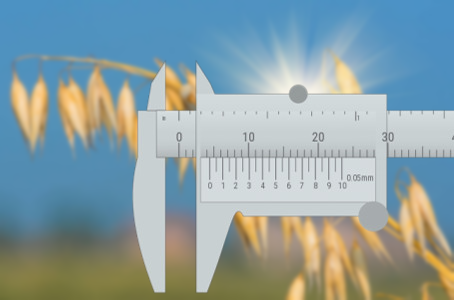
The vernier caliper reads 4.4 mm
